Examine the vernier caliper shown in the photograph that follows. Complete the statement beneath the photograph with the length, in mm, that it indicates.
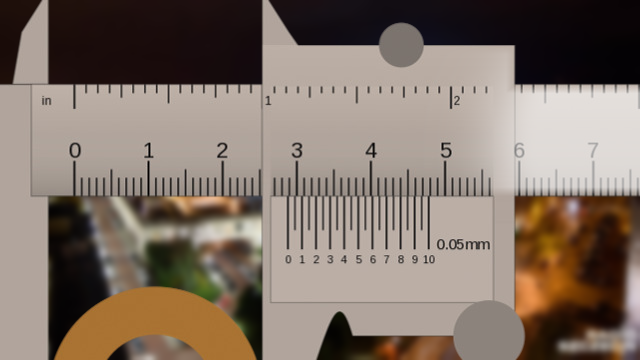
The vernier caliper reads 28.8 mm
